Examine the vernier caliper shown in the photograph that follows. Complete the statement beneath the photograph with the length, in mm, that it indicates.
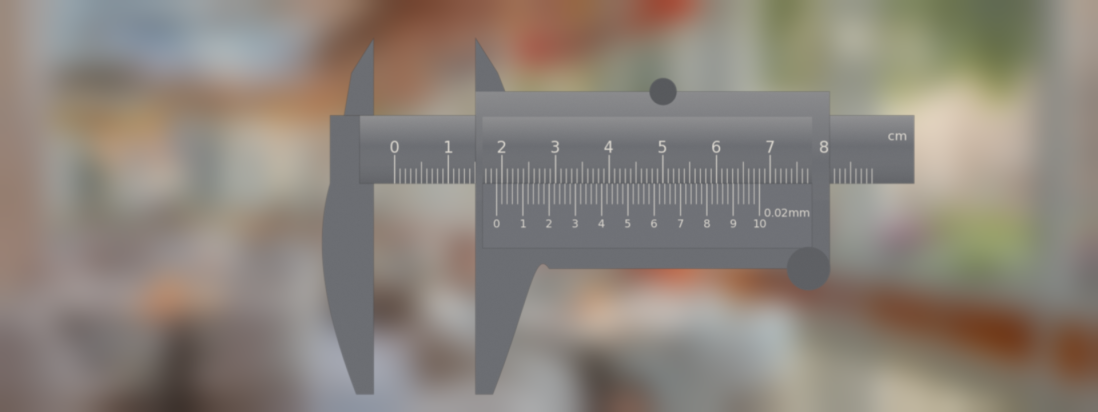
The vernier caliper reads 19.0 mm
